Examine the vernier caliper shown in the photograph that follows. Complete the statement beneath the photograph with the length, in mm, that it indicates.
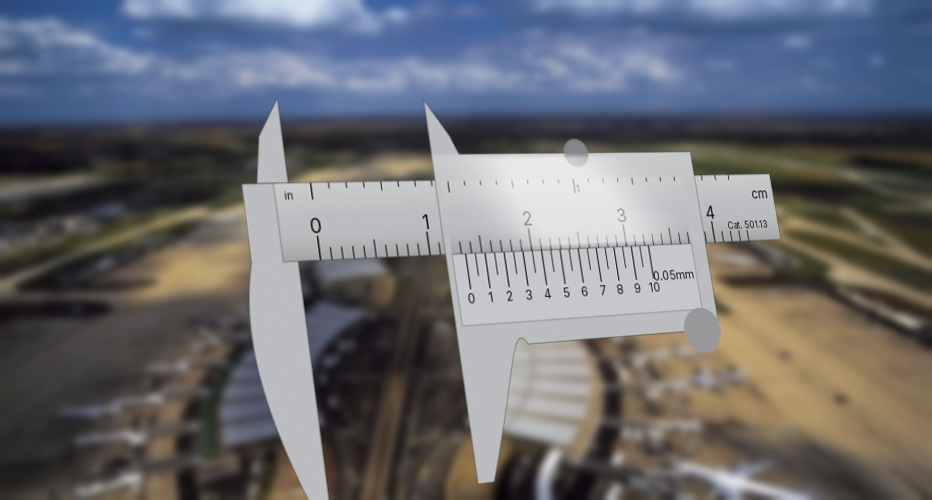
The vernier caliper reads 13.4 mm
